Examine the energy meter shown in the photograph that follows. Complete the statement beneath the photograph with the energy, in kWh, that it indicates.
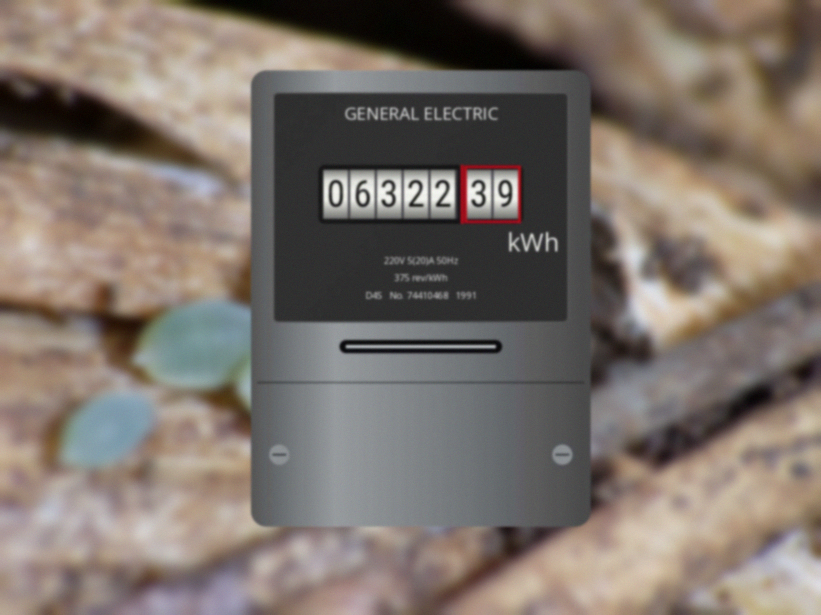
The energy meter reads 6322.39 kWh
